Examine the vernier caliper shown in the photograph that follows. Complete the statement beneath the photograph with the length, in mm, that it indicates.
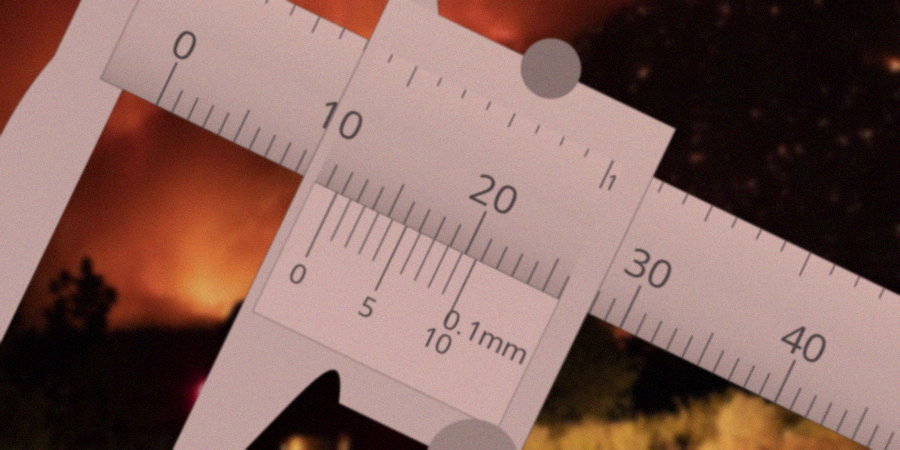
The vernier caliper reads 11.7 mm
